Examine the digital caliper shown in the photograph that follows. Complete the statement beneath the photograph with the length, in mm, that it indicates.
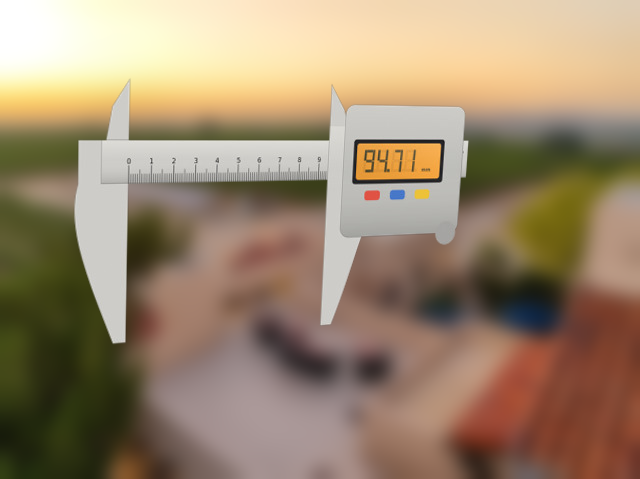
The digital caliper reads 94.71 mm
